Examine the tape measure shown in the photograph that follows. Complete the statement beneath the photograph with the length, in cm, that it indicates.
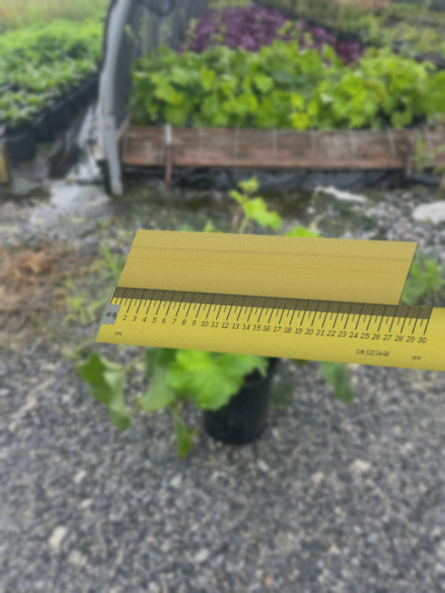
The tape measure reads 27 cm
